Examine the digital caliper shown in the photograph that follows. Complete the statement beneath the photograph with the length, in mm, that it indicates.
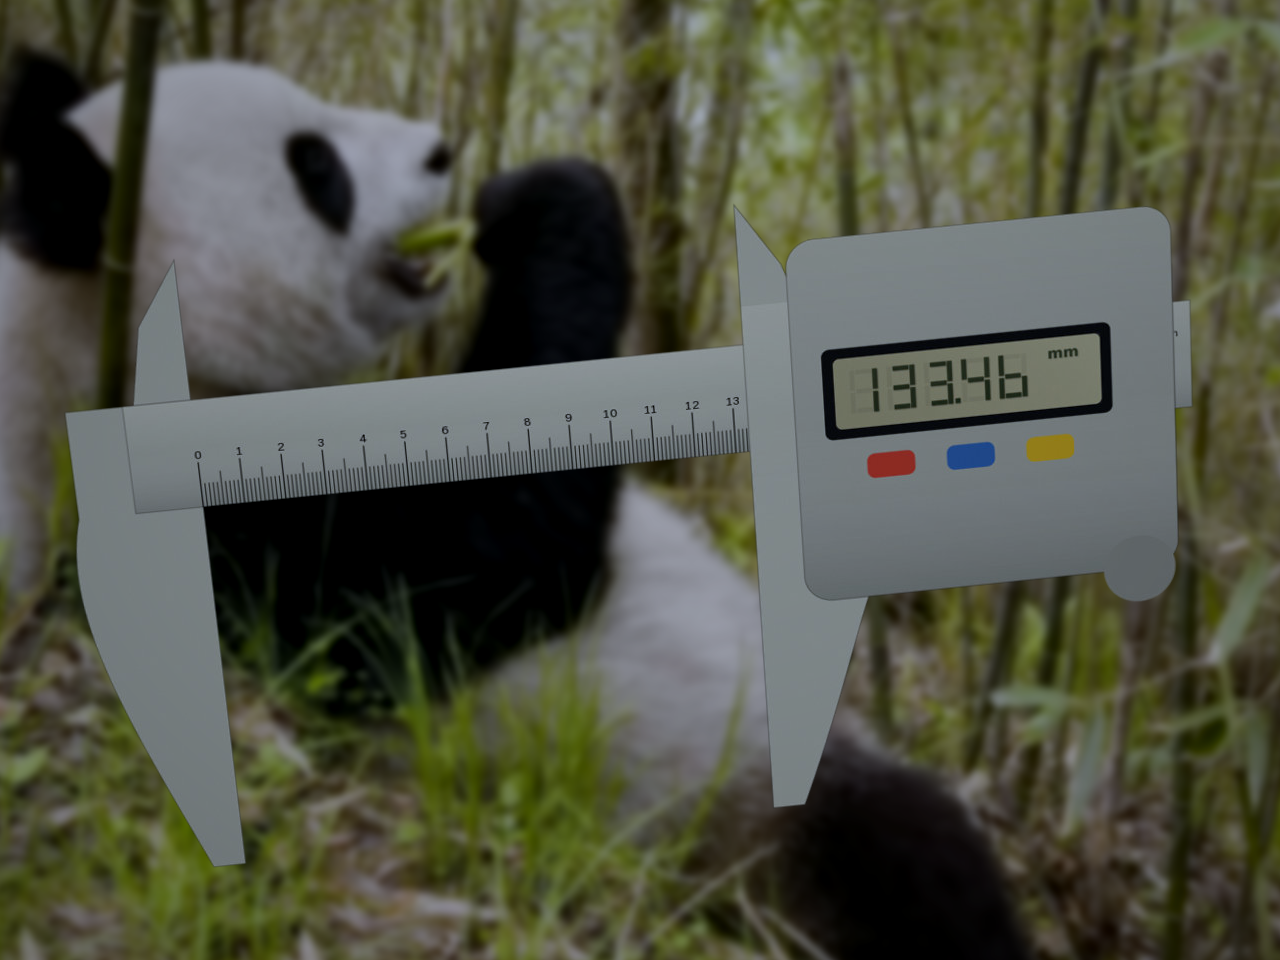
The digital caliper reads 133.46 mm
